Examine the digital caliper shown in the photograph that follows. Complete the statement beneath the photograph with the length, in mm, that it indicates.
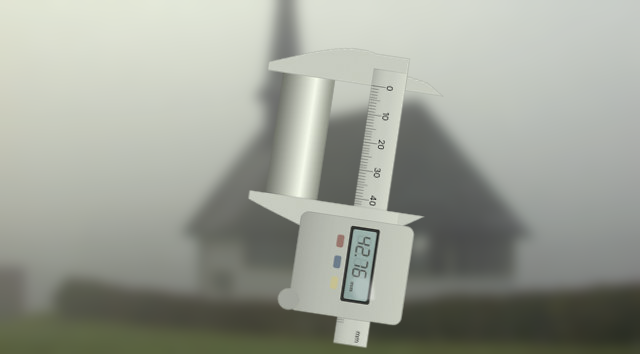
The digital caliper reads 42.76 mm
